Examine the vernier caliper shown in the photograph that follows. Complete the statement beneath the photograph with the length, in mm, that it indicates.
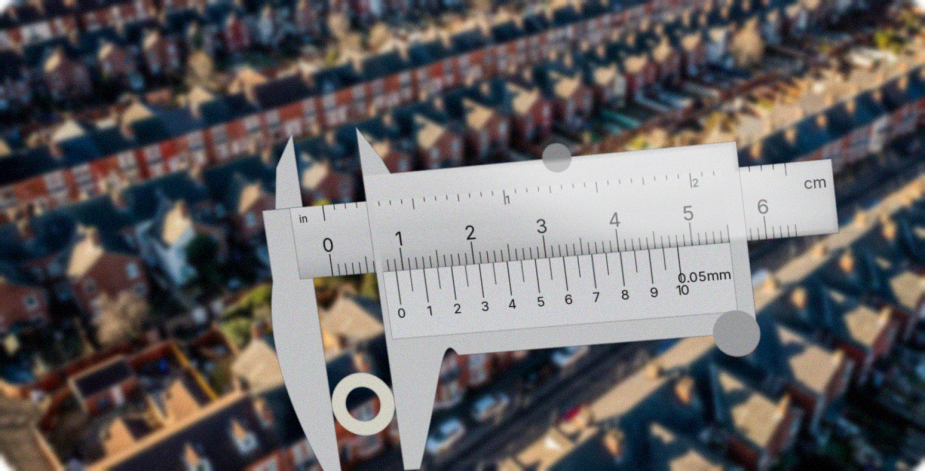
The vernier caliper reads 9.0 mm
